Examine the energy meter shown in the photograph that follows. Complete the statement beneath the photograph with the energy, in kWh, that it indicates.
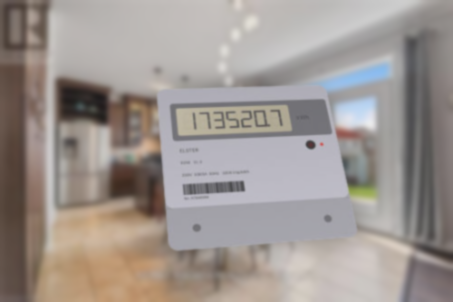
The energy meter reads 173520.7 kWh
